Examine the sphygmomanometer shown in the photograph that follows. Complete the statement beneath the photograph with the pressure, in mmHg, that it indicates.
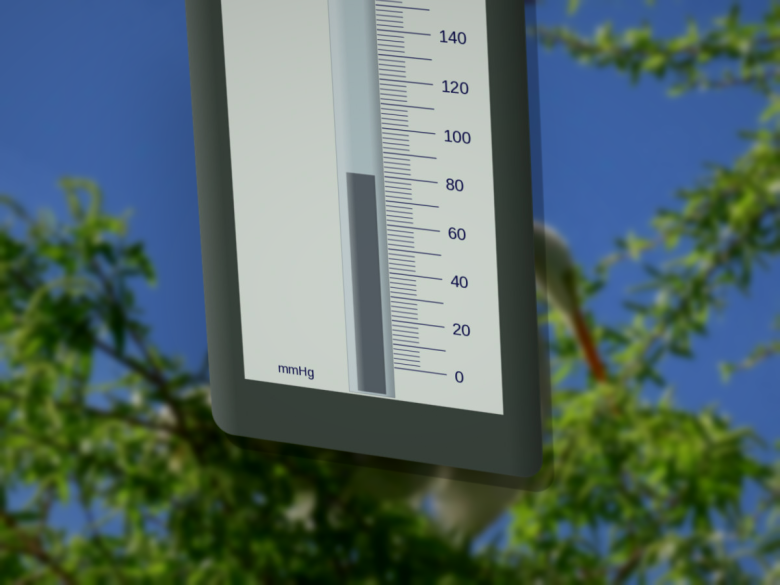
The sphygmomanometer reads 80 mmHg
